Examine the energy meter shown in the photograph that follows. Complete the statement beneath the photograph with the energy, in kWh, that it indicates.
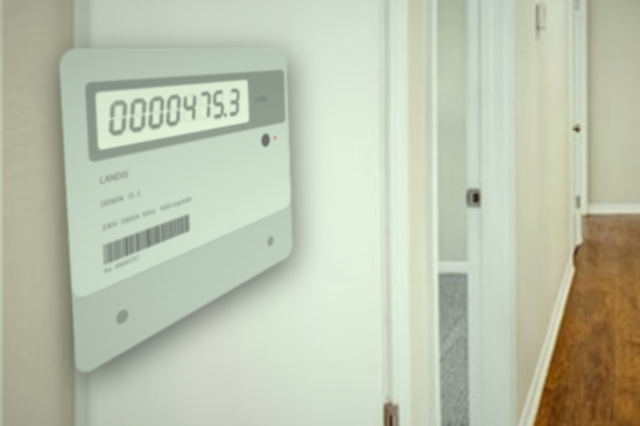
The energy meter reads 475.3 kWh
